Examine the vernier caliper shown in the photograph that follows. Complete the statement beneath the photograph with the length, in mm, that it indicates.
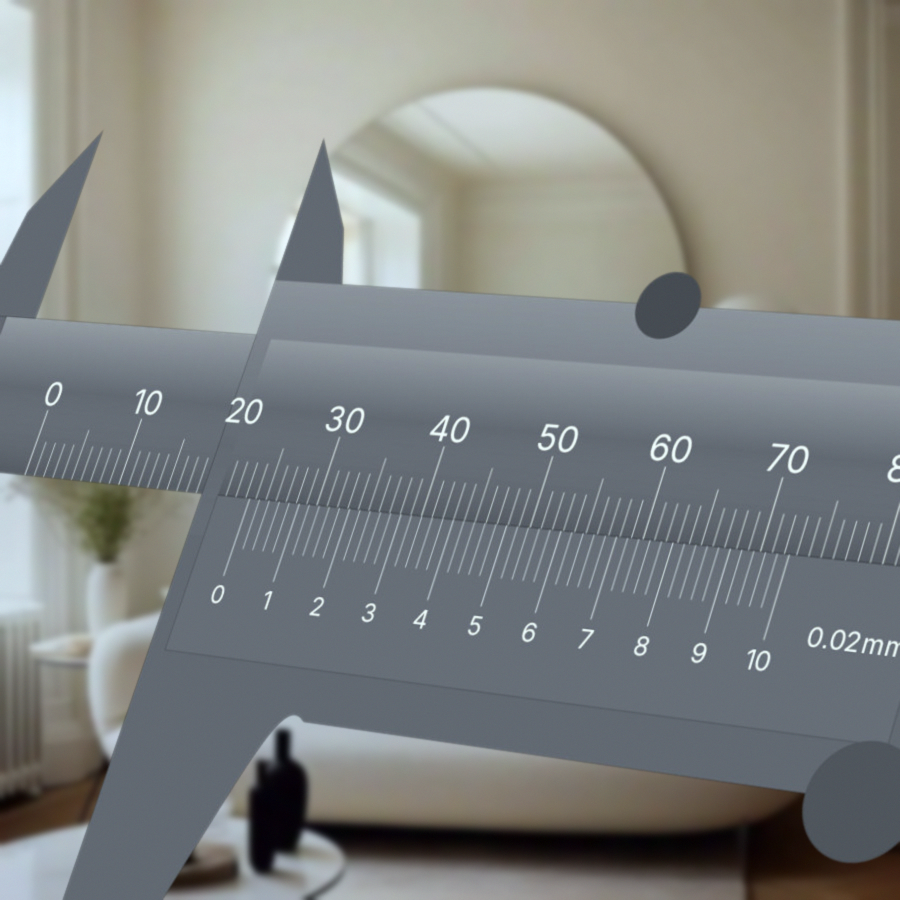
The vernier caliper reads 23.4 mm
